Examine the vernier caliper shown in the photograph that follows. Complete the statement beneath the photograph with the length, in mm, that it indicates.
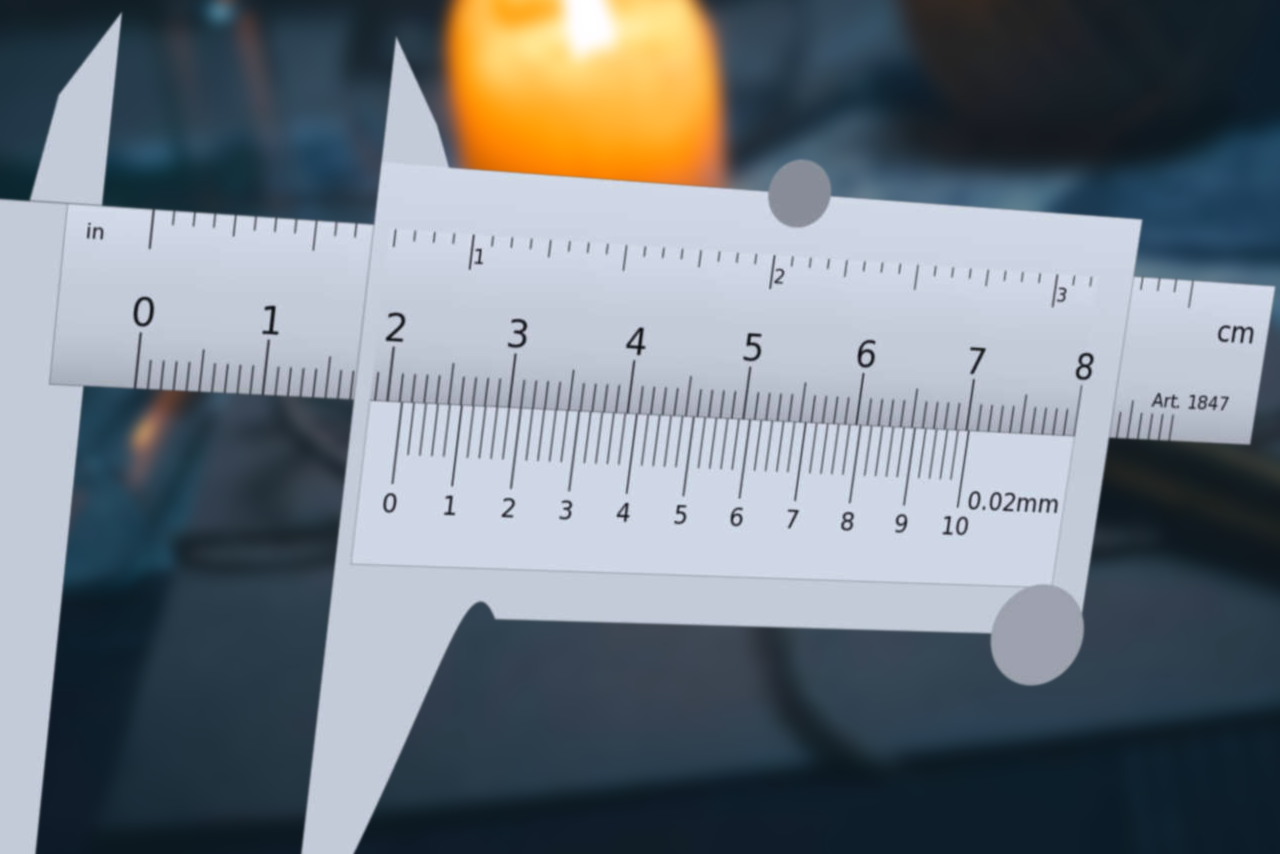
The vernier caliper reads 21.2 mm
